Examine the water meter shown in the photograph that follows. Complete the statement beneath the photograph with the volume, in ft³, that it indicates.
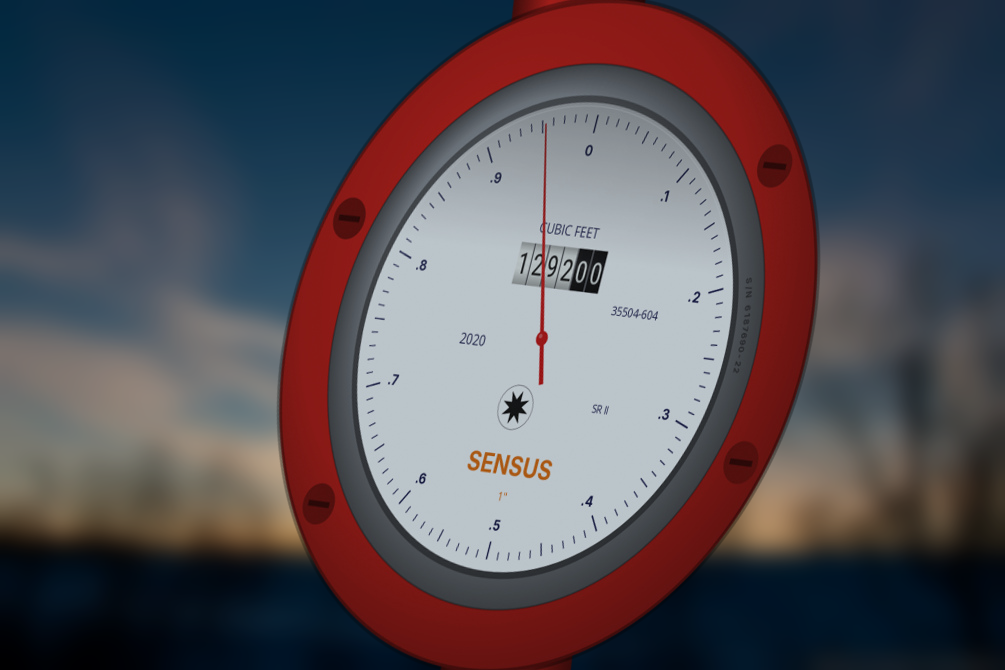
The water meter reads 129199.95 ft³
